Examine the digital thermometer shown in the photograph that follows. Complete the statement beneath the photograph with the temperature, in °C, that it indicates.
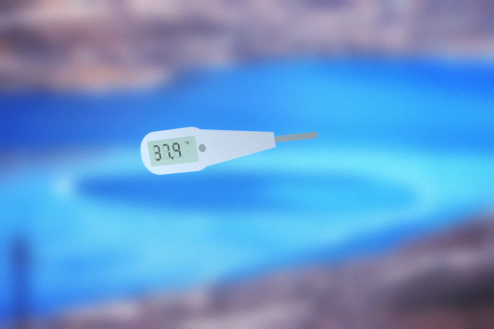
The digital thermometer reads 37.9 °C
